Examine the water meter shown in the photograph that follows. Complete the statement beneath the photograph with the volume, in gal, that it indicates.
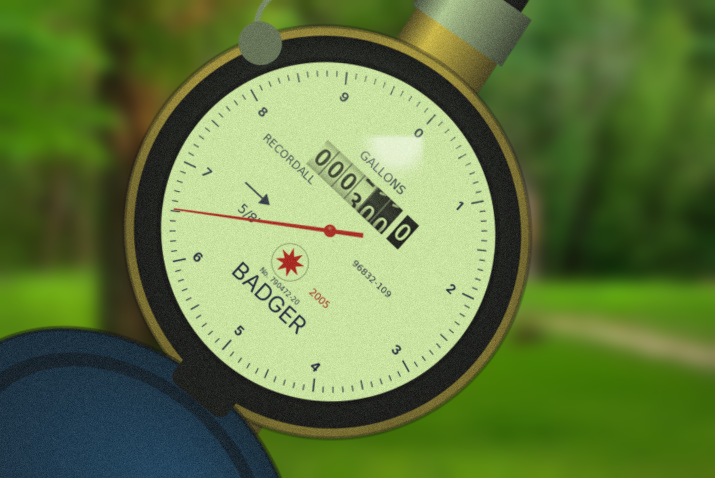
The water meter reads 2996.5 gal
